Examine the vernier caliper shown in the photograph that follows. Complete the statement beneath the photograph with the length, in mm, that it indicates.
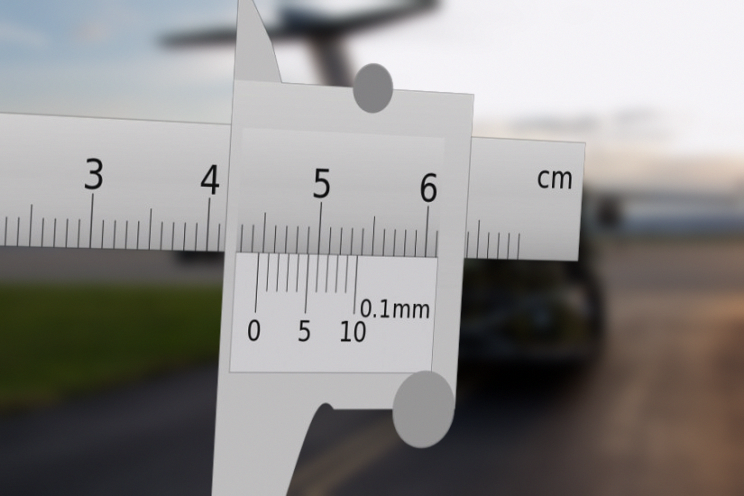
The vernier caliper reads 44.6 mm
